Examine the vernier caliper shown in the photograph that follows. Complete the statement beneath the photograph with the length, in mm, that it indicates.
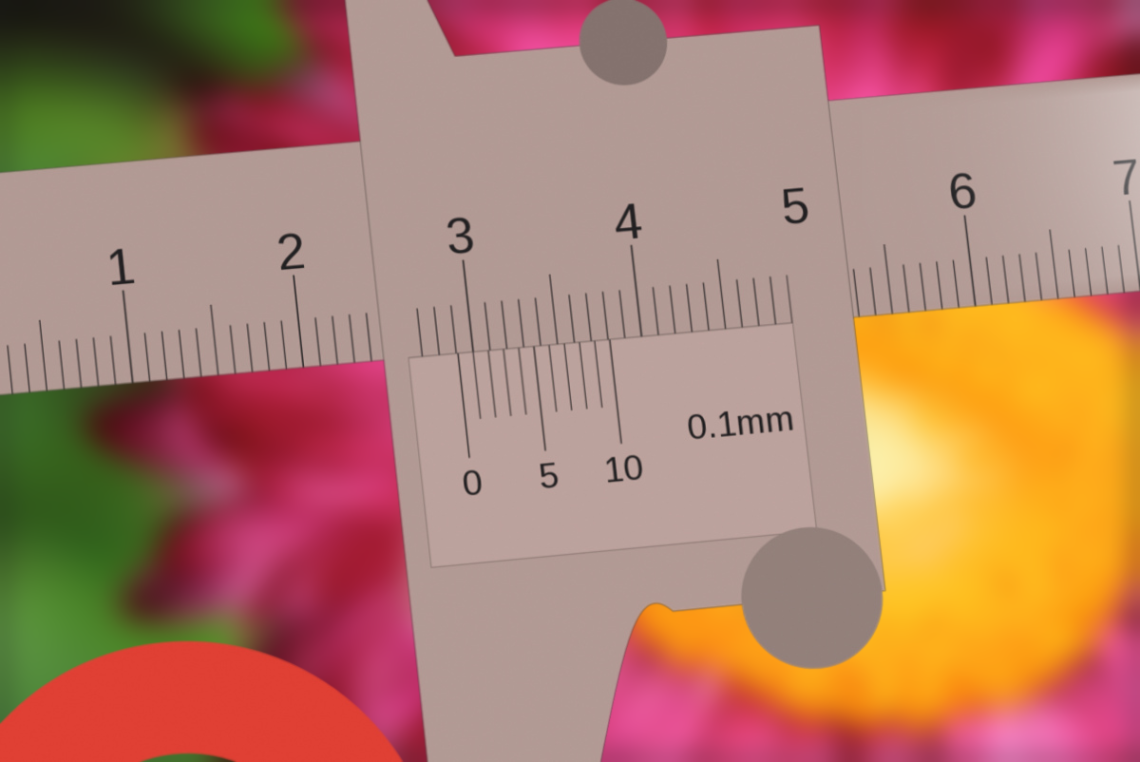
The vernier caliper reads 29.1 mm
